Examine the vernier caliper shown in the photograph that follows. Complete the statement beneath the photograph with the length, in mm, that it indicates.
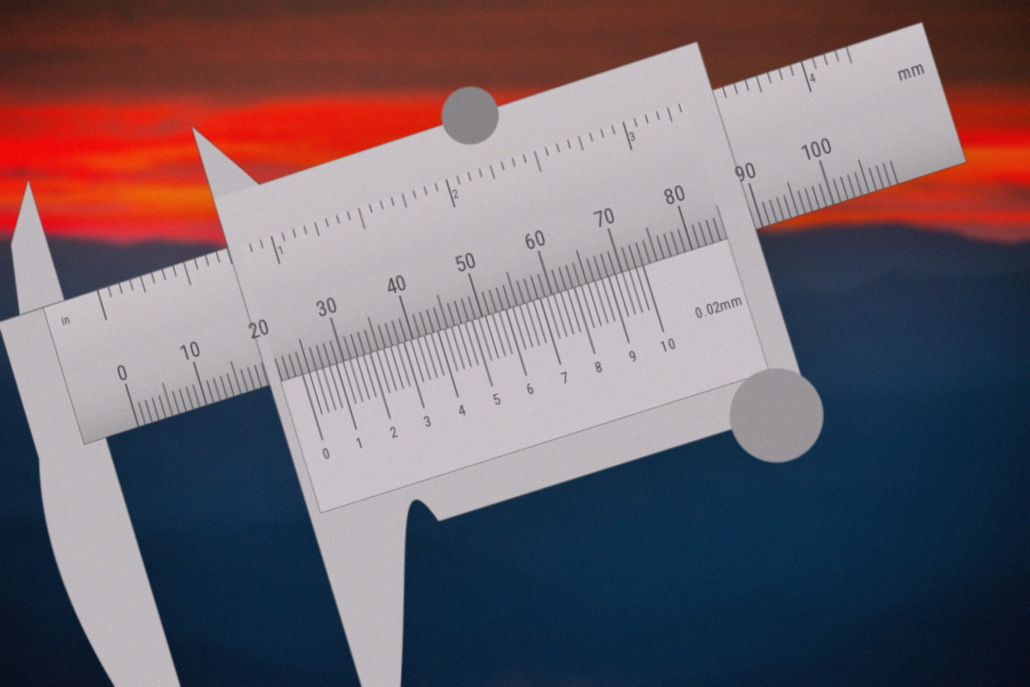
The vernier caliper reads 24.0 mm
